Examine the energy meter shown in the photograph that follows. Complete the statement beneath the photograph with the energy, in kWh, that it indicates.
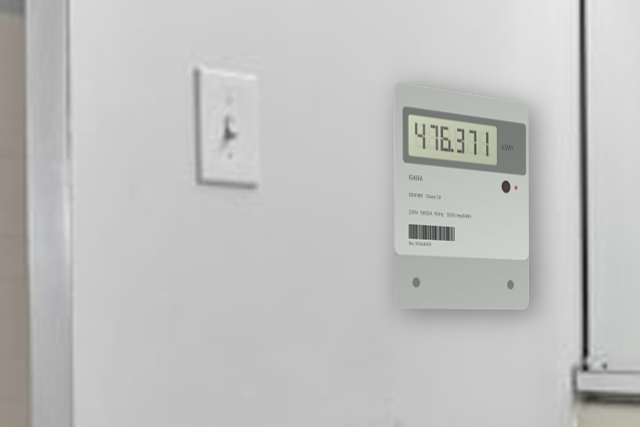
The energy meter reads 476.371 kWh
